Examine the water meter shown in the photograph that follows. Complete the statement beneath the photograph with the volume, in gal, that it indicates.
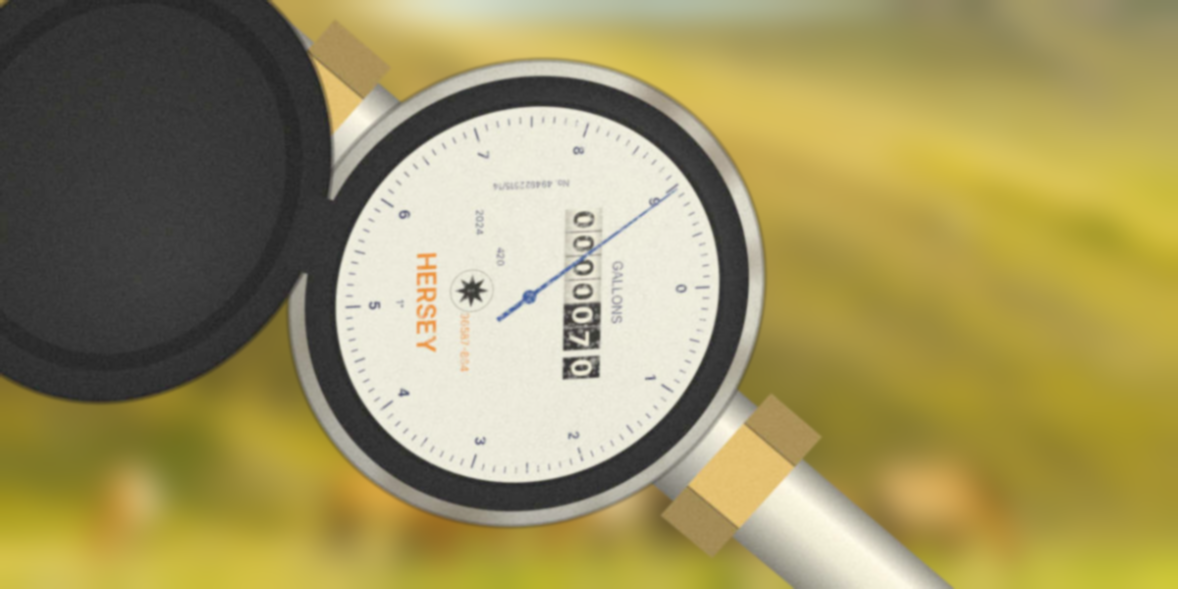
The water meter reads 69.0 gal
